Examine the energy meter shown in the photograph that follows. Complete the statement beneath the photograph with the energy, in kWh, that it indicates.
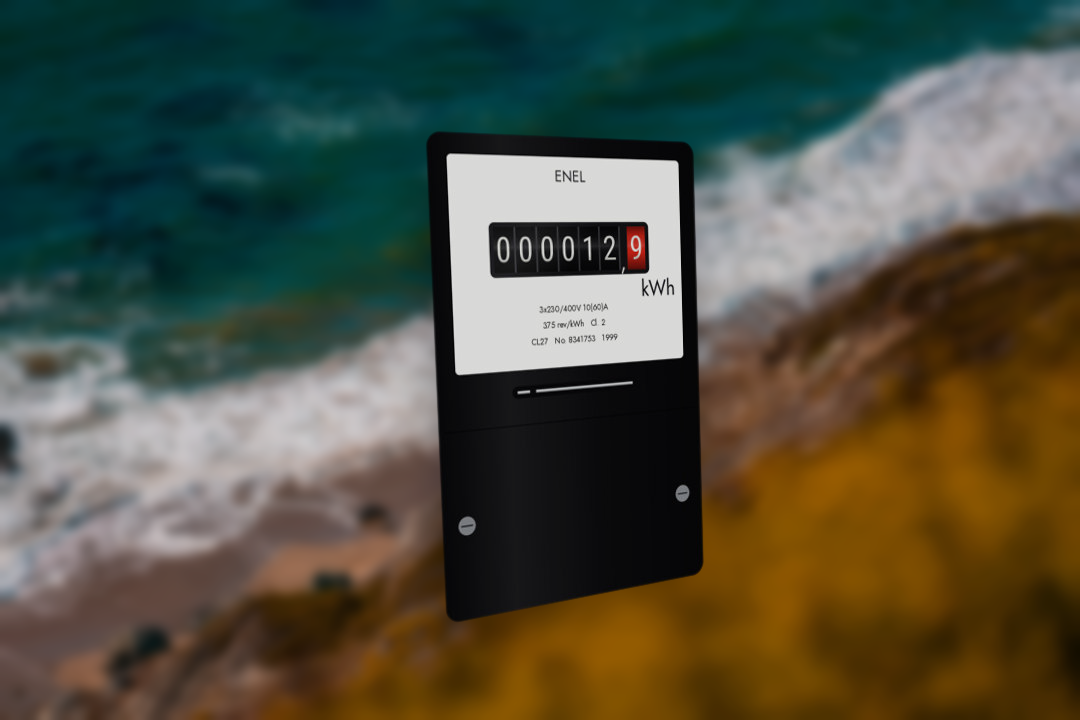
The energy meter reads 12.9 kWh
